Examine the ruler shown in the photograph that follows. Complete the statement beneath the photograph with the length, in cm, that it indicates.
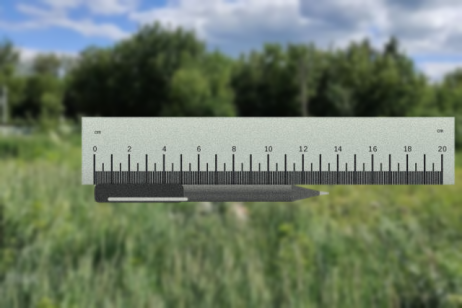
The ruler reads 13.5 cm
